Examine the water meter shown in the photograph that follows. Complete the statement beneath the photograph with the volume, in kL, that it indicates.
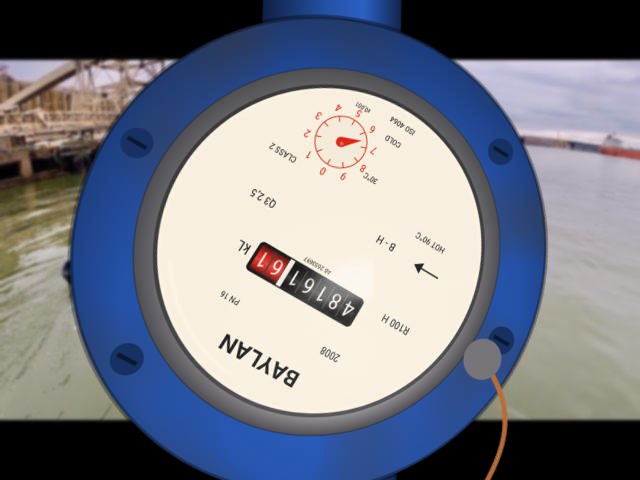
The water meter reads 48161.616 kL
